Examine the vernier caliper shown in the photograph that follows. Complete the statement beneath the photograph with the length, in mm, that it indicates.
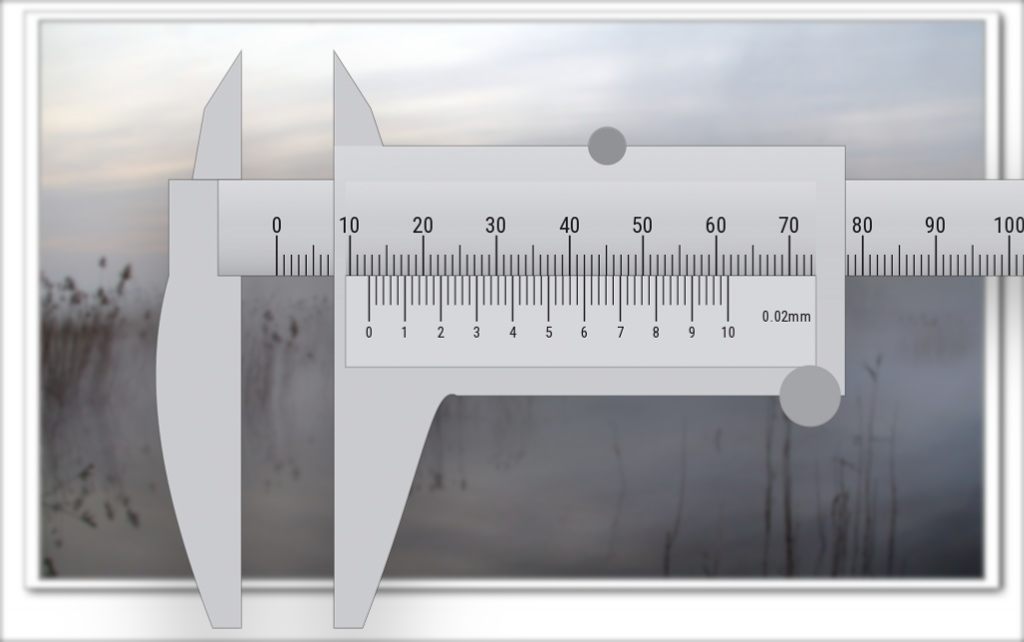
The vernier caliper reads 12.6 mm
